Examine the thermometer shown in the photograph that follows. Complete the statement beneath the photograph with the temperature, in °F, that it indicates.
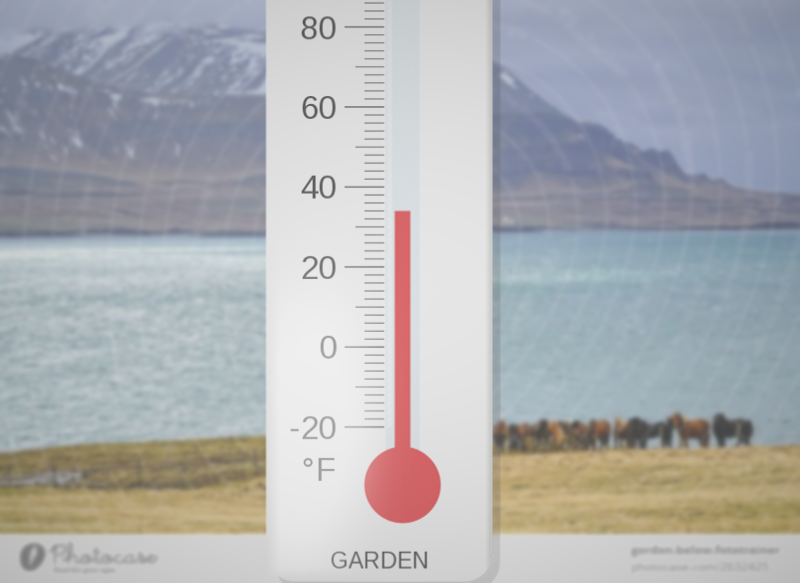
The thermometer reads 34 °F
